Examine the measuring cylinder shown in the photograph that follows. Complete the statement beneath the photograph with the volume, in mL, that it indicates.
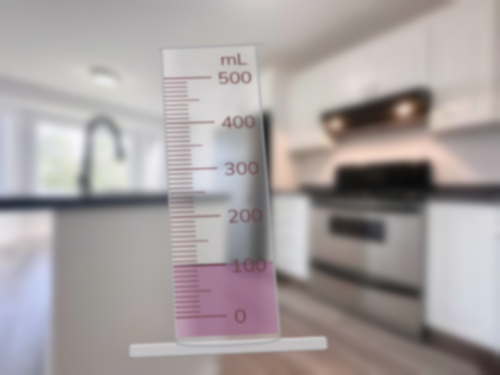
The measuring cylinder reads 100 mL
